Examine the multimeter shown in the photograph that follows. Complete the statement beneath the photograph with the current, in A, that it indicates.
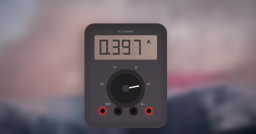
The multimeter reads 0.397 A
